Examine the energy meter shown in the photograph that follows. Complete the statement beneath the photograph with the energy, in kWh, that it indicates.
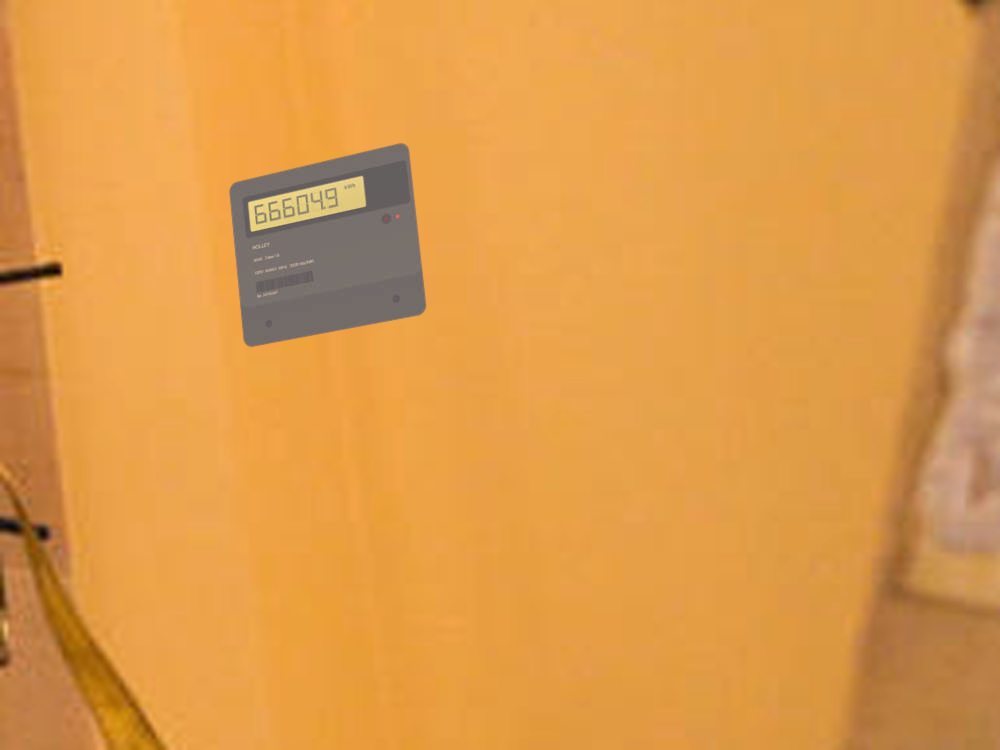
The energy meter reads 66604.9 kWh
